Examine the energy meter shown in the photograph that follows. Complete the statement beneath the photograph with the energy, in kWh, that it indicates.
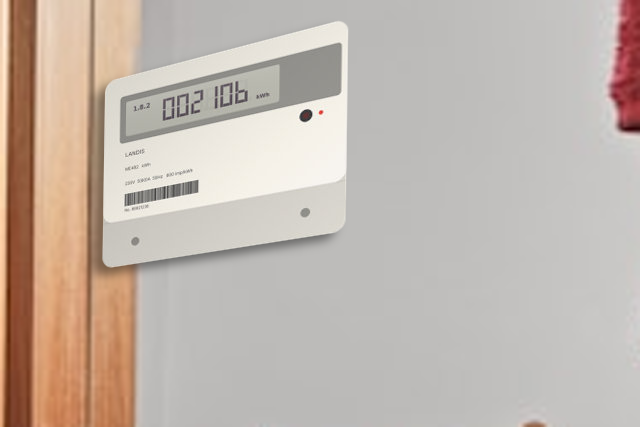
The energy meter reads 2106 kWh
